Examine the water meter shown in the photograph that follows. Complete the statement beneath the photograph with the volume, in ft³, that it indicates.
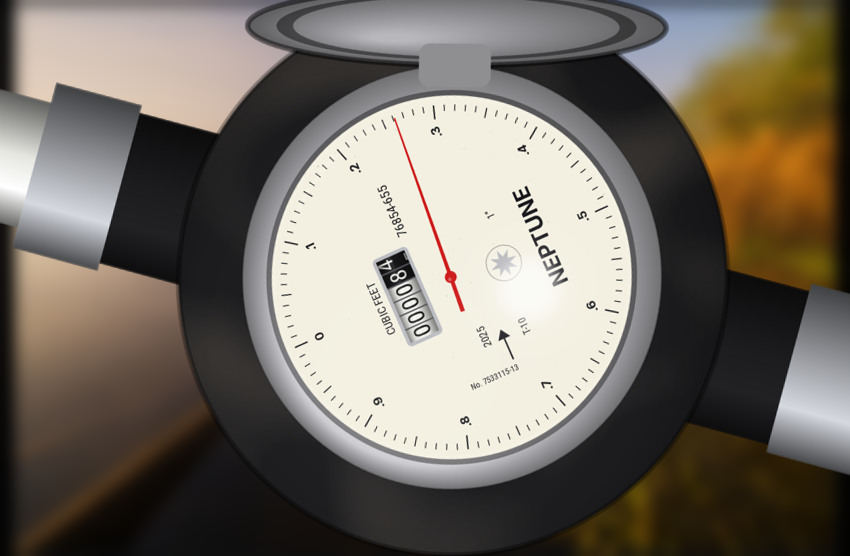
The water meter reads 84.26 ft³
